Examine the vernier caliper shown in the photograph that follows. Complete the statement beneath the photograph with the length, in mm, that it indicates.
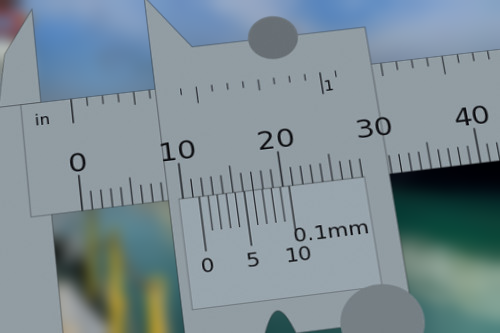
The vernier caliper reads 11.6 mm
